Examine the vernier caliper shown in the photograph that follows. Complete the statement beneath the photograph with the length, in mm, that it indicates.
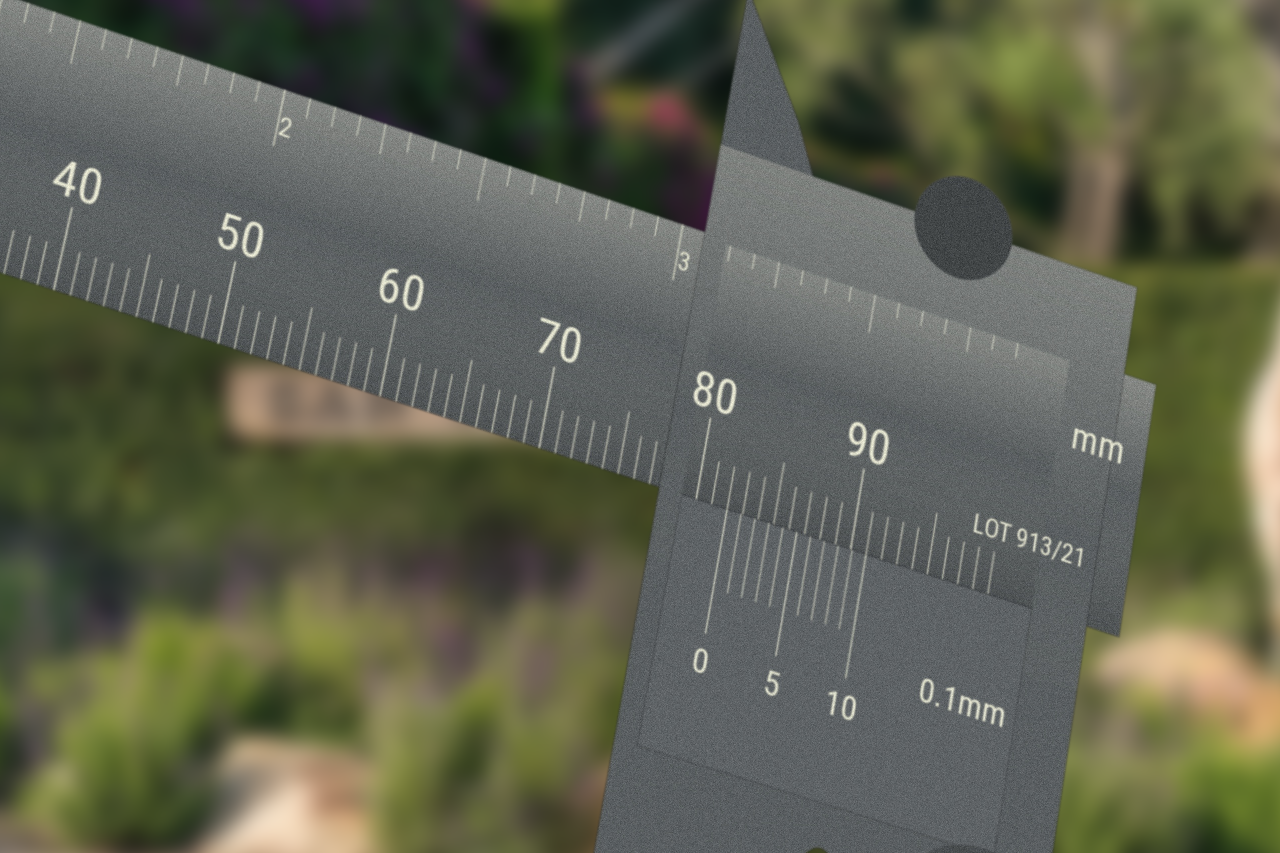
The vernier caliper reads 82.0 mm
